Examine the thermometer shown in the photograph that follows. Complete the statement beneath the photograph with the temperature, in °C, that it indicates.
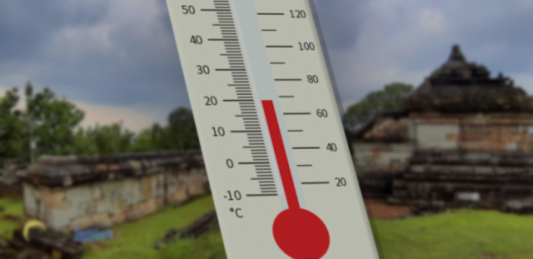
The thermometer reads 20 °C
